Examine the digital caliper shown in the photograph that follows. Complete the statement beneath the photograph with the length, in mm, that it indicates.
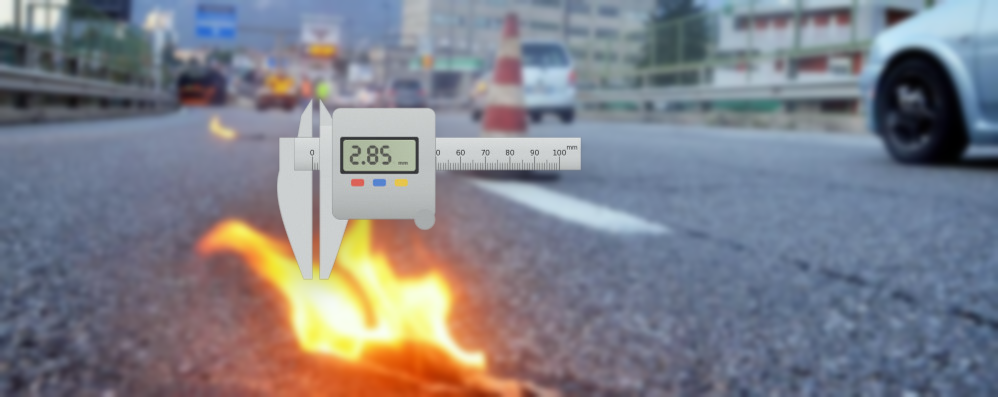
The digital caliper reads 2.85 mm
